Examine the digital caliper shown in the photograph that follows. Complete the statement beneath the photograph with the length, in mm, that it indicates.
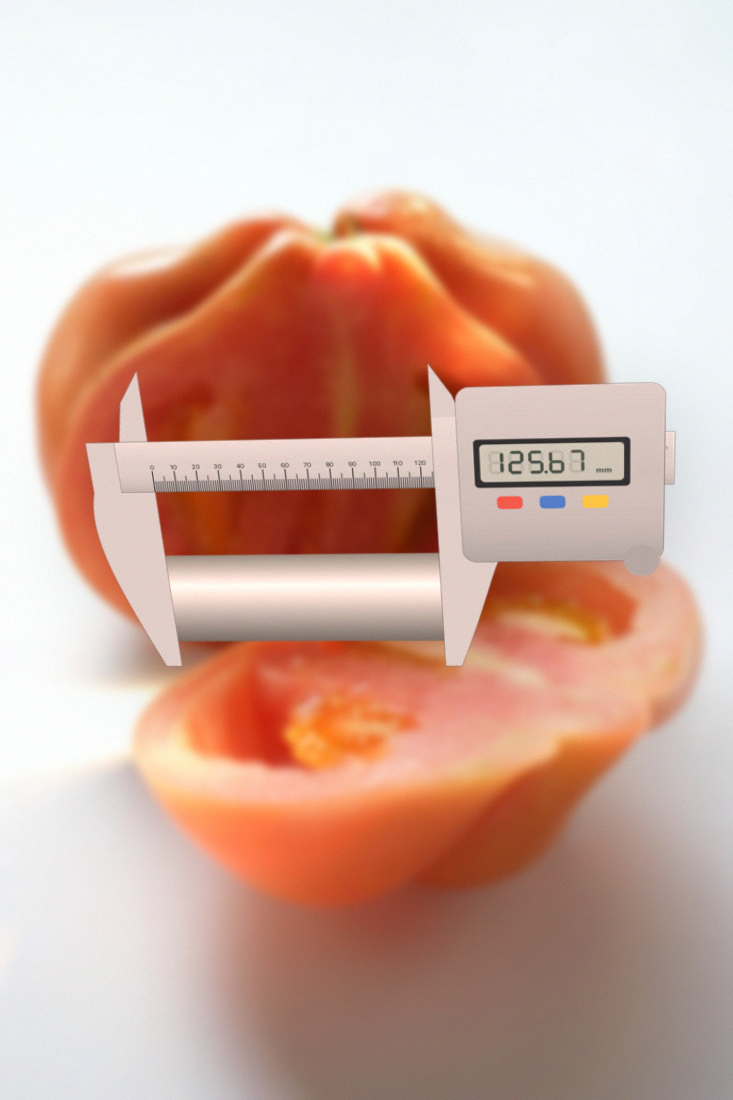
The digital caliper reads 125.67 mm
